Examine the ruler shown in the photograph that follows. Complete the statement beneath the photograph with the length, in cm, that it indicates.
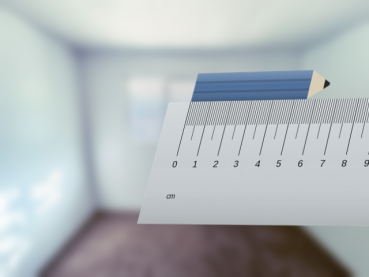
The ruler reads 6.5 cm
